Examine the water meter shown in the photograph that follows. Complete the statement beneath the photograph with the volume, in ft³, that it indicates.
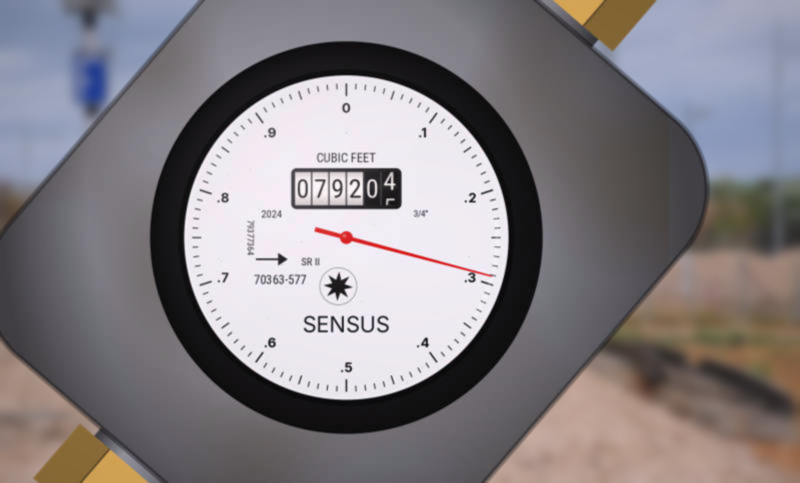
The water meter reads 79204.29 ft³
